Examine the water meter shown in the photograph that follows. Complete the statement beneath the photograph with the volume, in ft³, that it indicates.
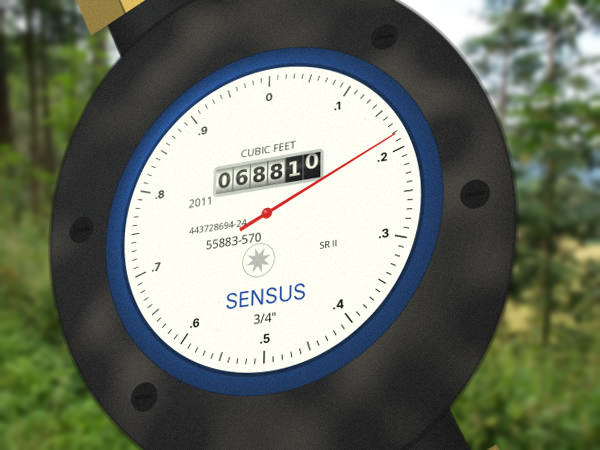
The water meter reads 68810.18 ft³
